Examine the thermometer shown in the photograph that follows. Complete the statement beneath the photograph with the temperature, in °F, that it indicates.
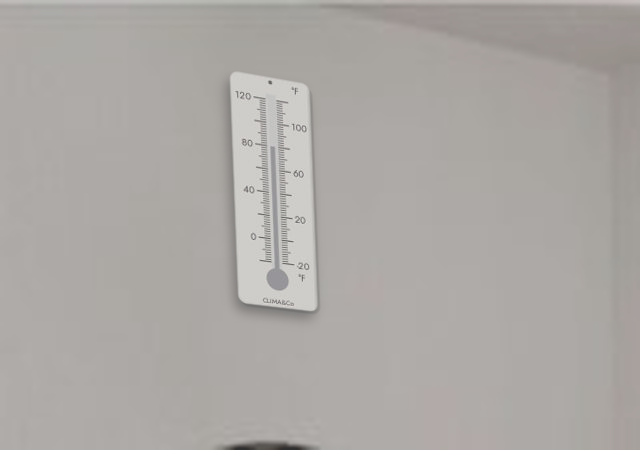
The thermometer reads 80 °F
